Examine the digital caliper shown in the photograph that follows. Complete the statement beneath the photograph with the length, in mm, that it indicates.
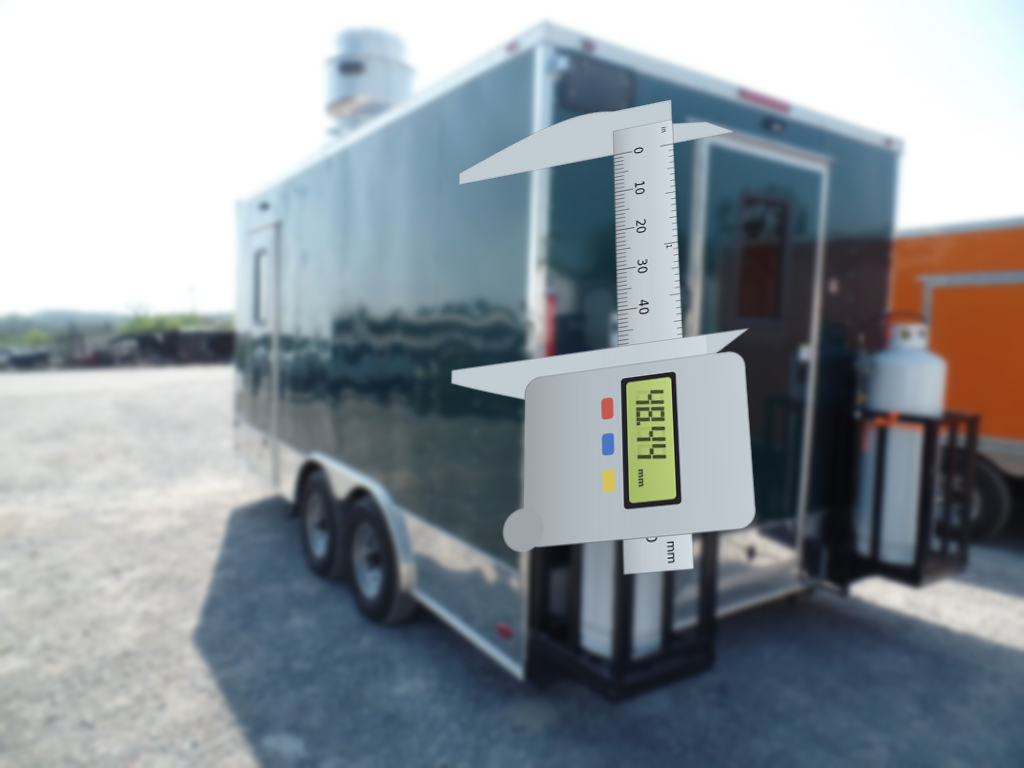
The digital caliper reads 48.44 mm
